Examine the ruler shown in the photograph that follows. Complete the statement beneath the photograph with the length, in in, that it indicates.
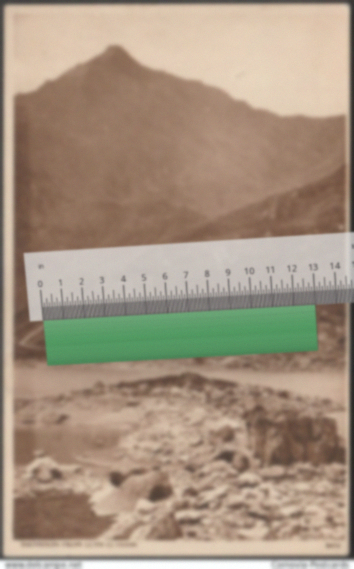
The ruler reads 13 in
